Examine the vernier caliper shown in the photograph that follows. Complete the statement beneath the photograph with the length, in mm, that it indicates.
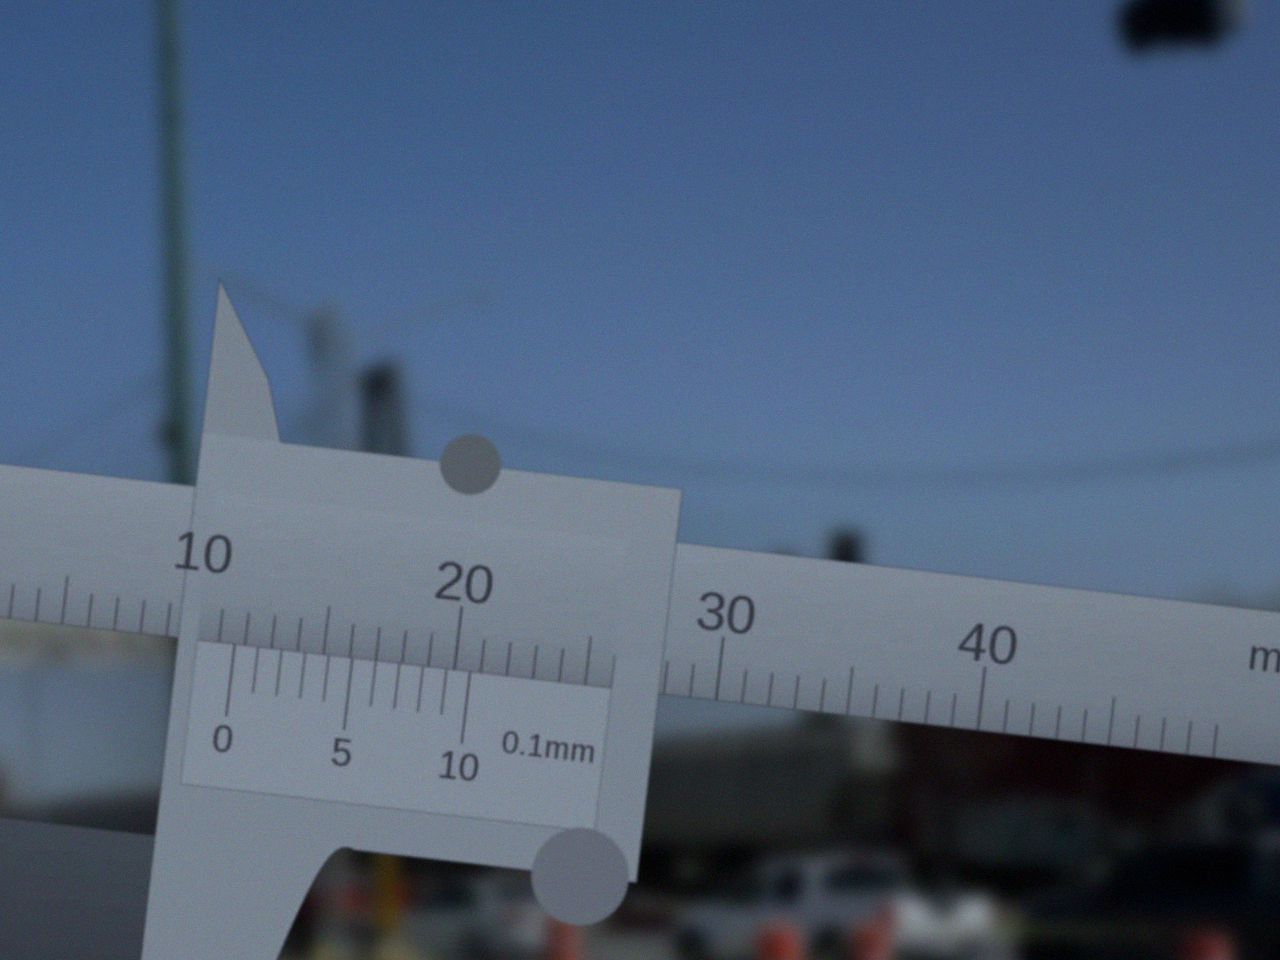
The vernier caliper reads 11.6 mm
